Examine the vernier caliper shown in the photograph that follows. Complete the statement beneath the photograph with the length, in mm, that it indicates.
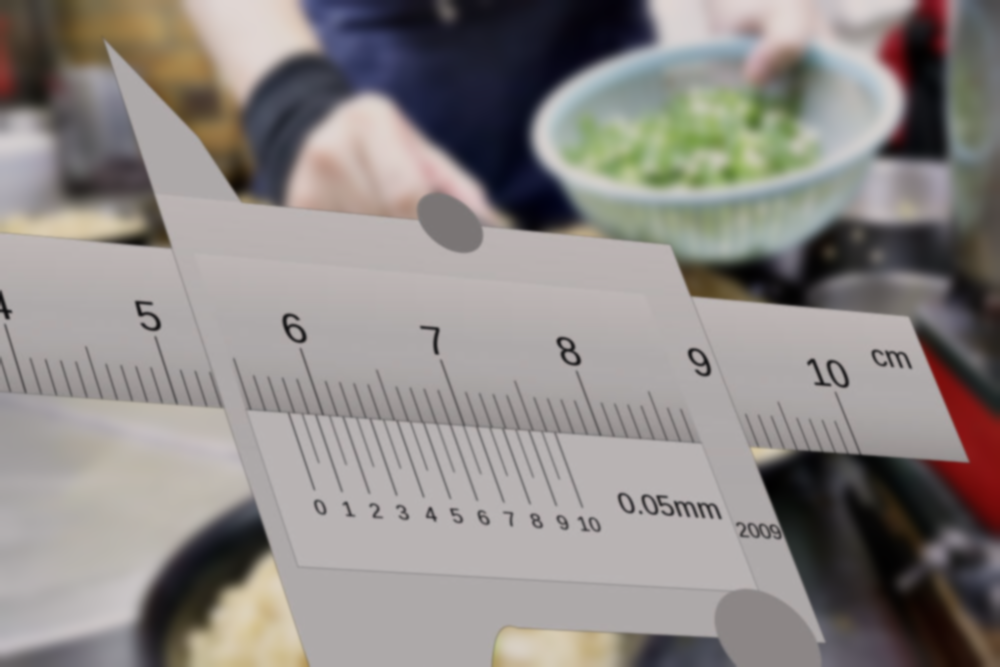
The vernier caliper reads 57.6 mm
